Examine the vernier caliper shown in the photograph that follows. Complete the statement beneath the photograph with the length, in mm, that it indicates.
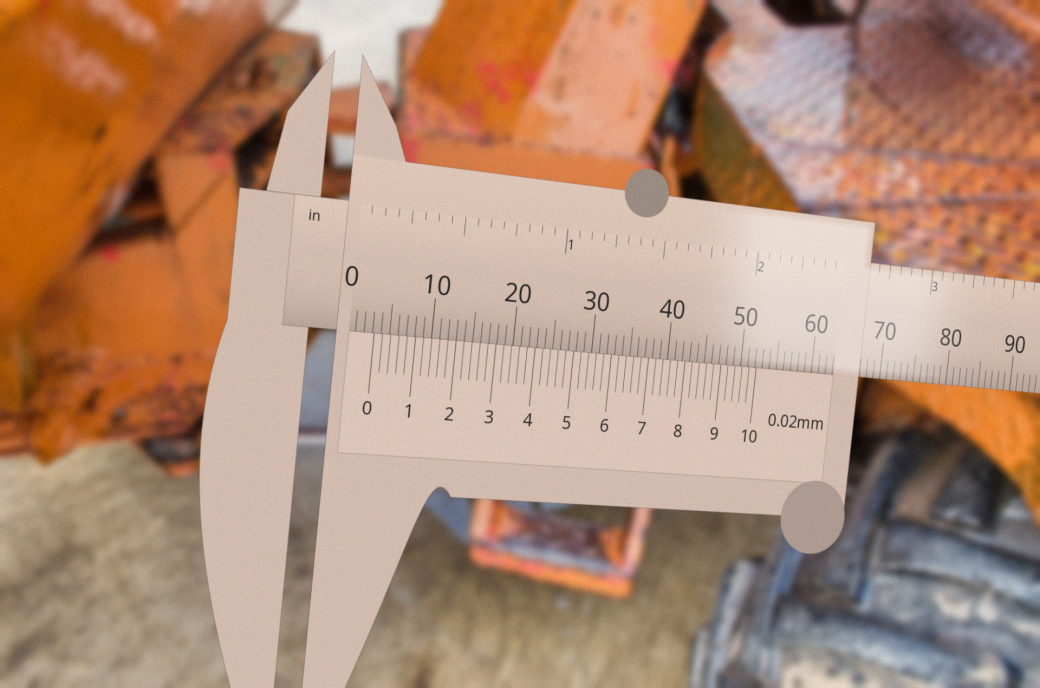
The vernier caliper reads 3.2 mm
